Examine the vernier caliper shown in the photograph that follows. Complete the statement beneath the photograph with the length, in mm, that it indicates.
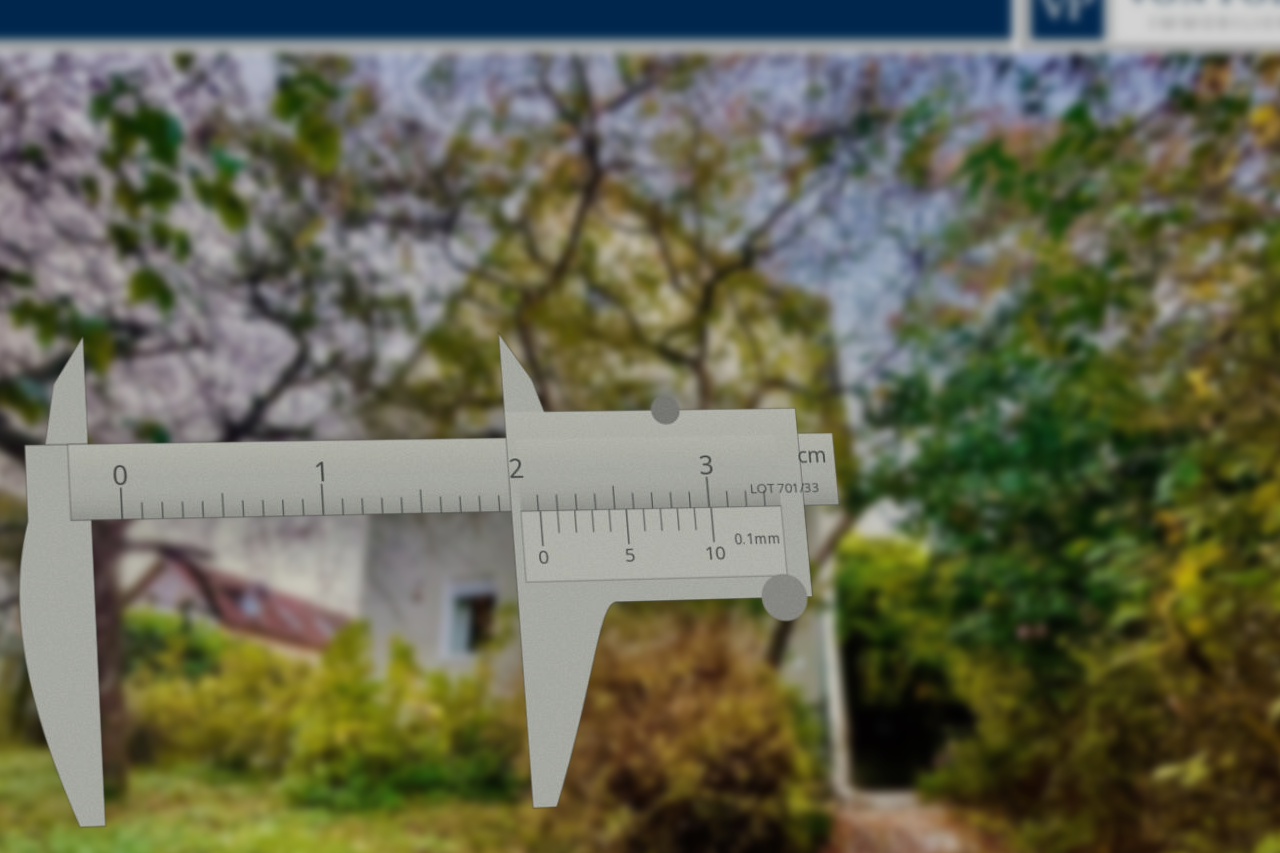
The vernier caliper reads 21.1 mm
